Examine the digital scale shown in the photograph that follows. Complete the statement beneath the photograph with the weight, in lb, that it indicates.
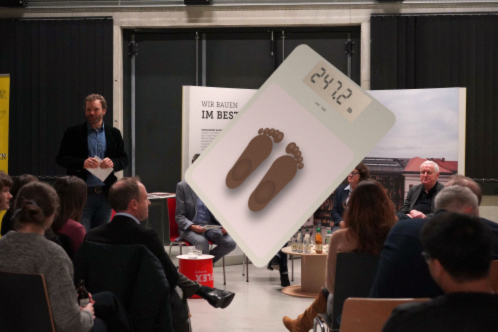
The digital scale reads 247.2 lb
